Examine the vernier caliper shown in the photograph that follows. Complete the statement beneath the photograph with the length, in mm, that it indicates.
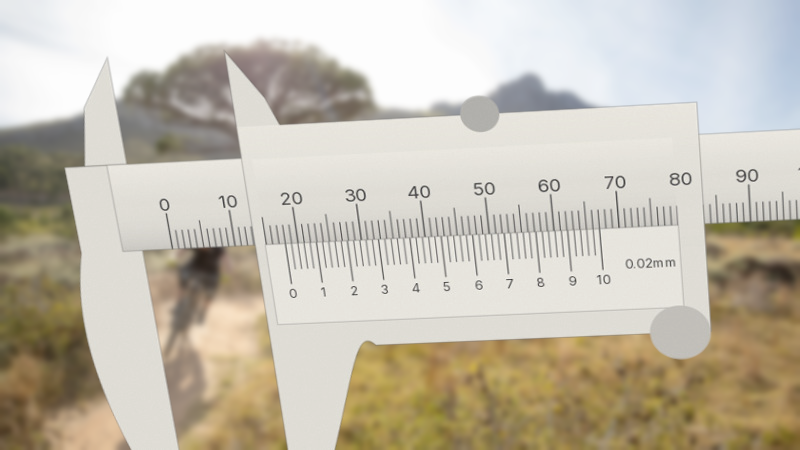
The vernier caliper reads 18.0 mm
